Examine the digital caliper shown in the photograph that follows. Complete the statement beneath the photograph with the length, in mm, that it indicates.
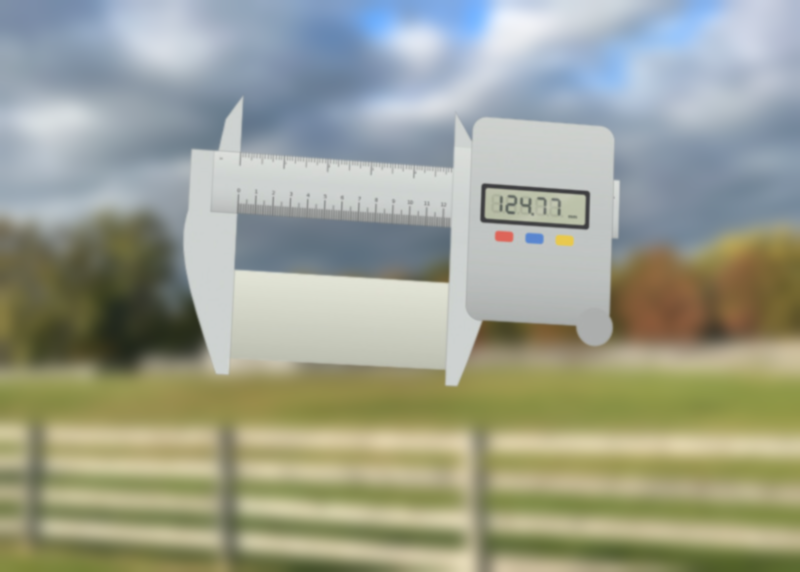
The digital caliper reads 124.77 mm
